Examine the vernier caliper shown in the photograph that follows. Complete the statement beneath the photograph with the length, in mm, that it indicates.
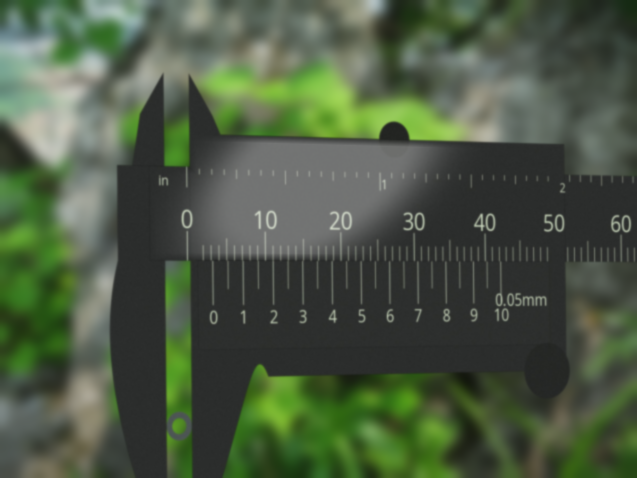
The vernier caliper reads 3.2 mm
